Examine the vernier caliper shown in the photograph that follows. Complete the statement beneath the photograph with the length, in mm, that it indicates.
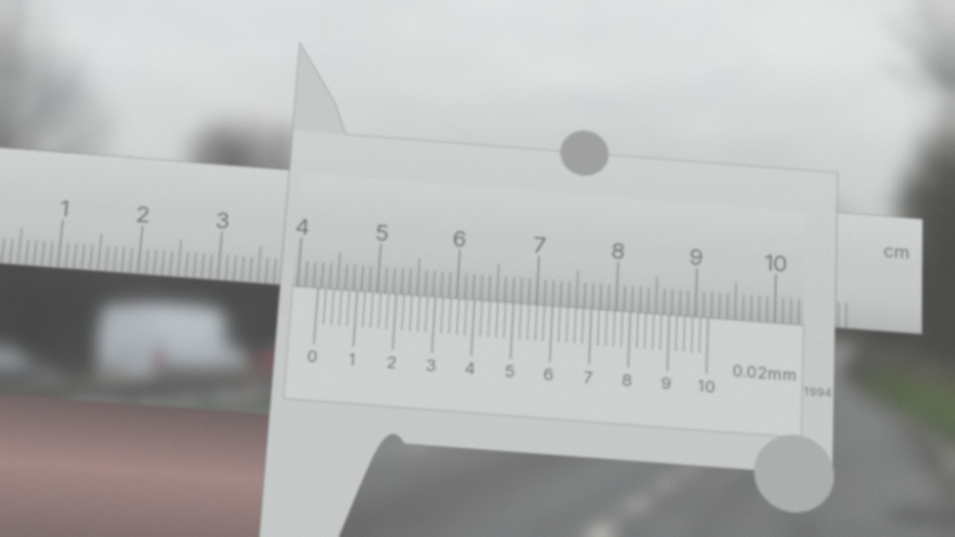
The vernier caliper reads 42.6 mm
